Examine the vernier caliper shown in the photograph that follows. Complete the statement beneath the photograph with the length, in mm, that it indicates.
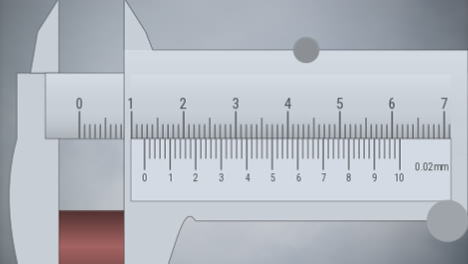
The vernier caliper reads 12.5 mm
